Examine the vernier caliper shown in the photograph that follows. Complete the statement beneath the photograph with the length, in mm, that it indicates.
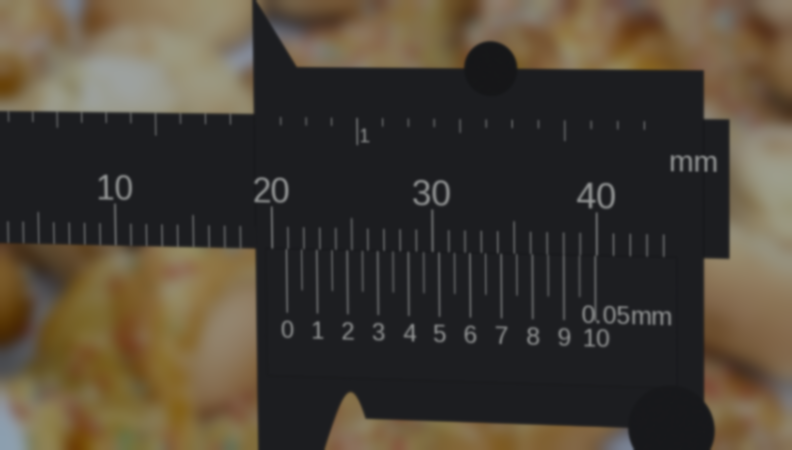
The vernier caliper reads 20.9 mm
